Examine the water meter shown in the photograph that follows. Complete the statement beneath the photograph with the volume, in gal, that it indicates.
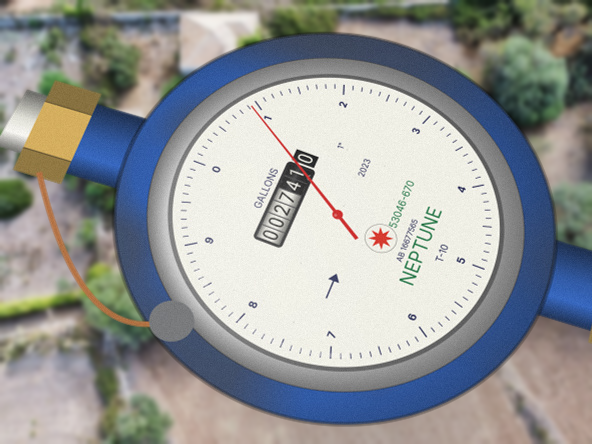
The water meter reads 27410.9 gal
